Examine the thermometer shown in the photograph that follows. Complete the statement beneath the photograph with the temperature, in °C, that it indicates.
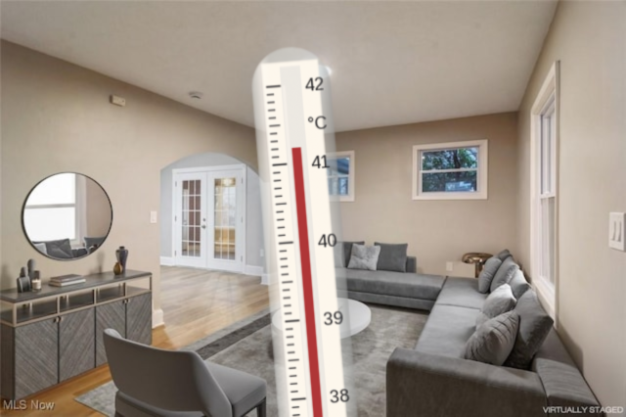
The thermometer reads 41.2 °C
